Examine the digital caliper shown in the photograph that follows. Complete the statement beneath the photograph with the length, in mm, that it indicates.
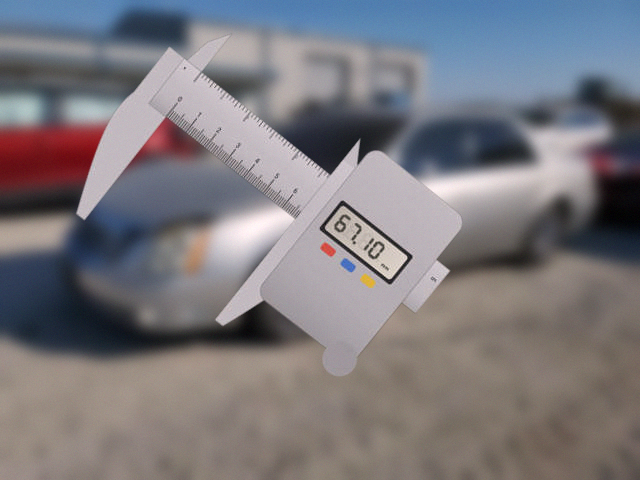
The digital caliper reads 67.10 mm
